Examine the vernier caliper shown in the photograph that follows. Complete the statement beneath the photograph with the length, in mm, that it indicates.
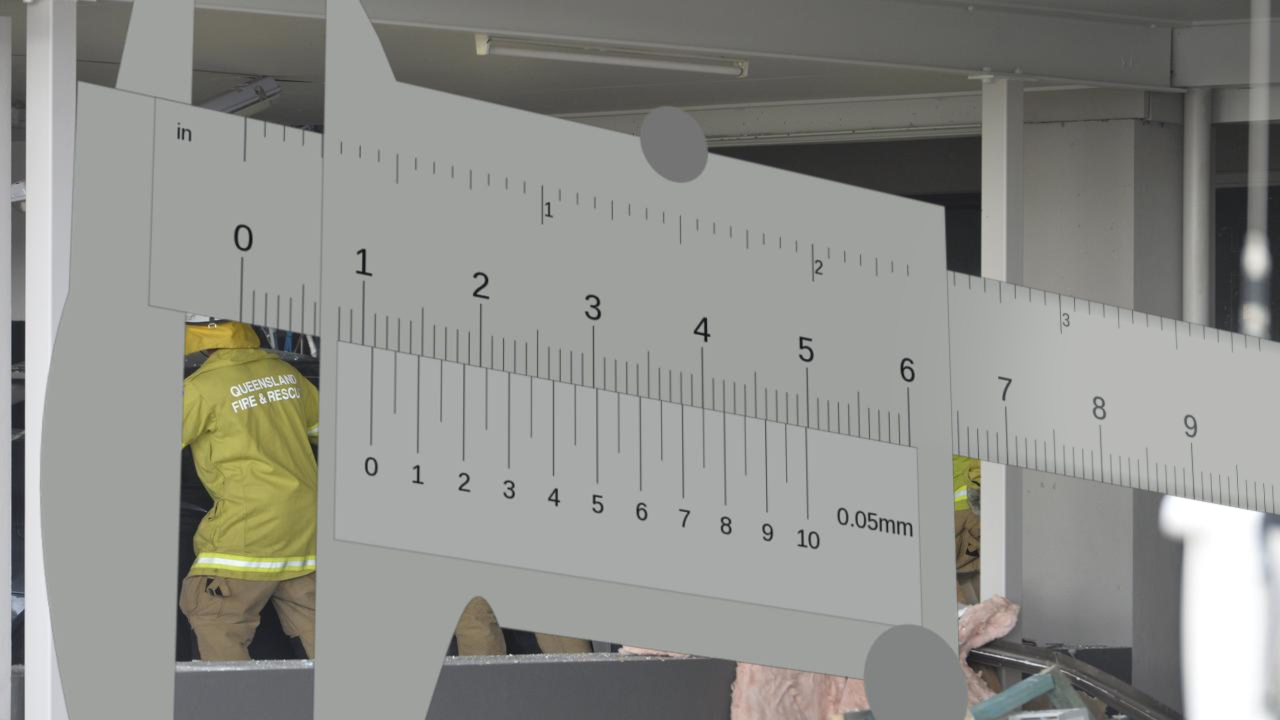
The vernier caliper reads 10.8 mm
